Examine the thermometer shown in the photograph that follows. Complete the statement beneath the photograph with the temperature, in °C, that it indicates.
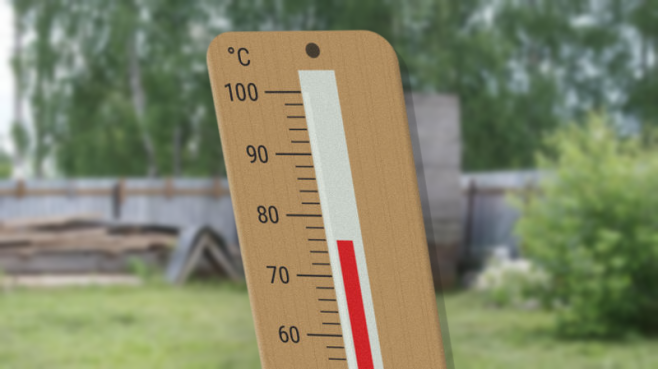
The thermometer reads 76 °C
